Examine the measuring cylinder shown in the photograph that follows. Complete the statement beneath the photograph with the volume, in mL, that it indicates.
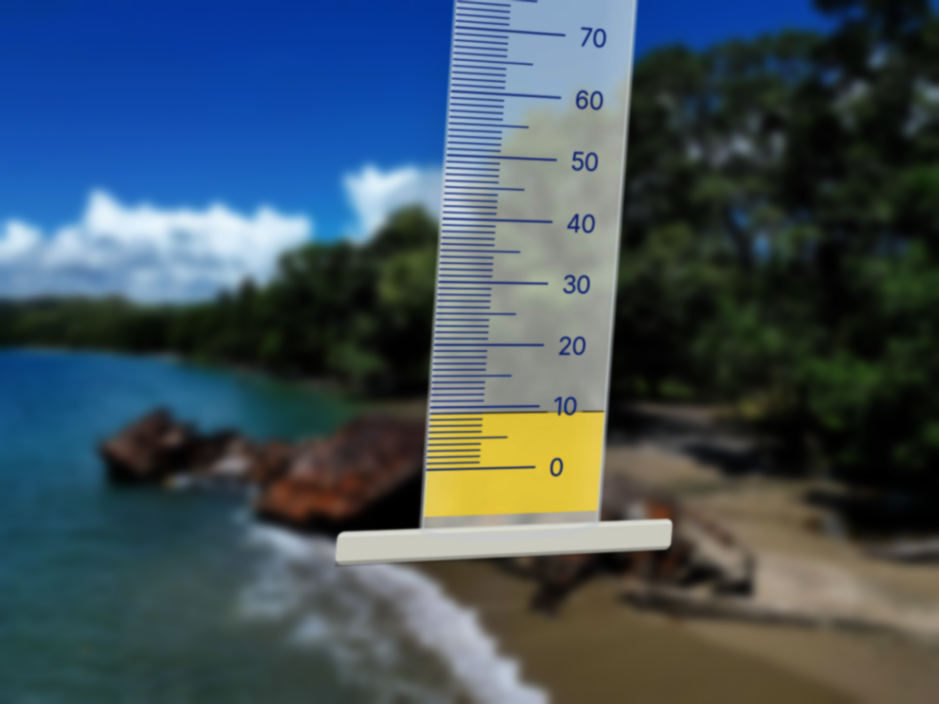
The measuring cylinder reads 9 mL
